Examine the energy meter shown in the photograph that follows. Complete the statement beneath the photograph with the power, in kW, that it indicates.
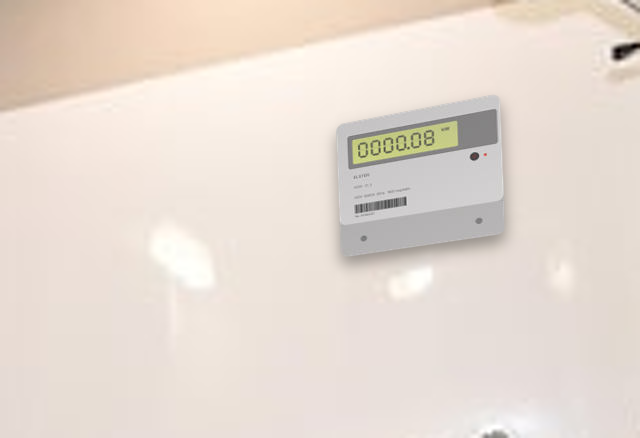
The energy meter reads 0.08 kW
